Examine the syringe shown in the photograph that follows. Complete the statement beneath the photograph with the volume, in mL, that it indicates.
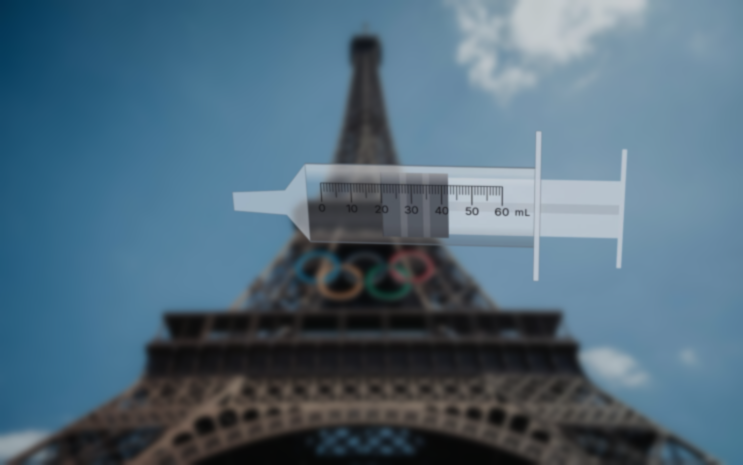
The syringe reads 20 mL
